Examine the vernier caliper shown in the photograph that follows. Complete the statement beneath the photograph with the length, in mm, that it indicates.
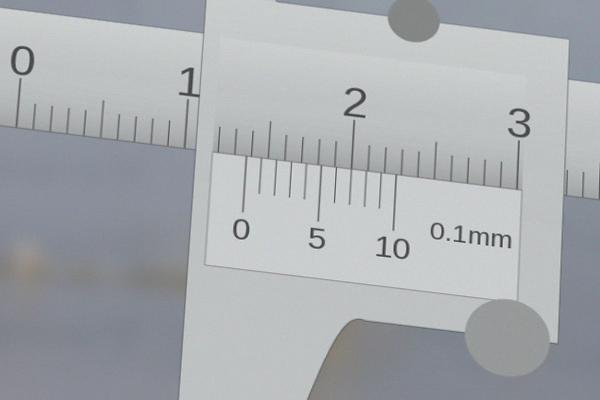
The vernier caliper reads 13.7 mm
